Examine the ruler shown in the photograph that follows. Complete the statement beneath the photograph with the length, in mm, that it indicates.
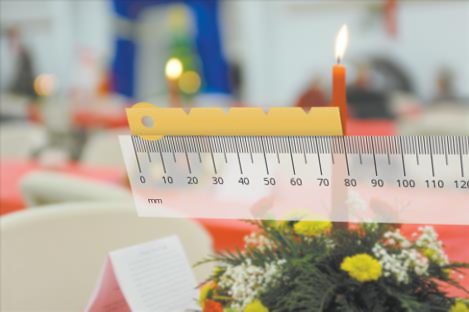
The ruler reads 80 mm
